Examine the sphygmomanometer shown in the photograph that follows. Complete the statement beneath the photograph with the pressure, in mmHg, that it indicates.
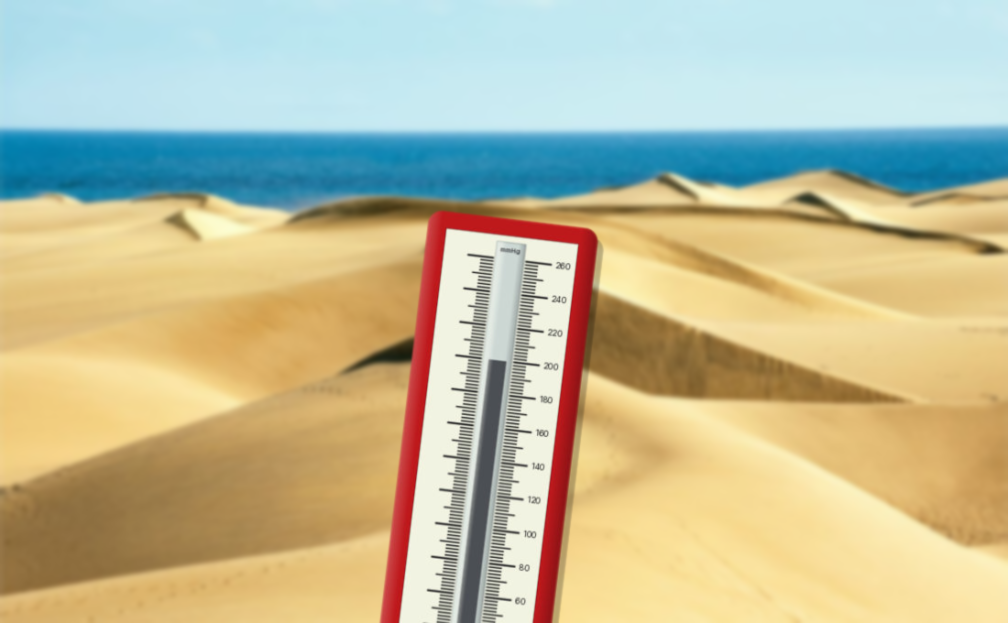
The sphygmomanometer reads 200 mmHg
